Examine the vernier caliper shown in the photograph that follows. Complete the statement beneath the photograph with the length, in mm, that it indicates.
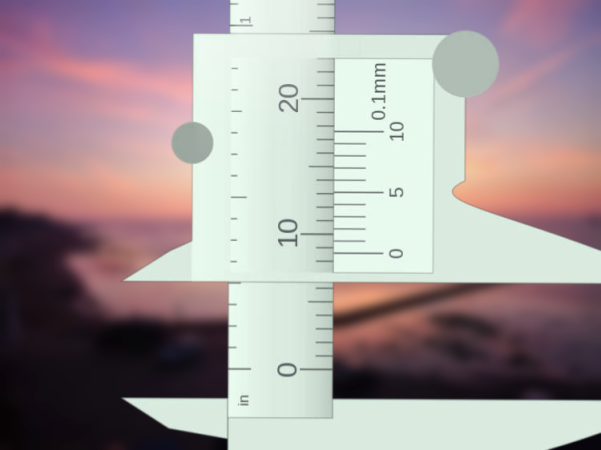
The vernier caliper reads 8.6 mm
